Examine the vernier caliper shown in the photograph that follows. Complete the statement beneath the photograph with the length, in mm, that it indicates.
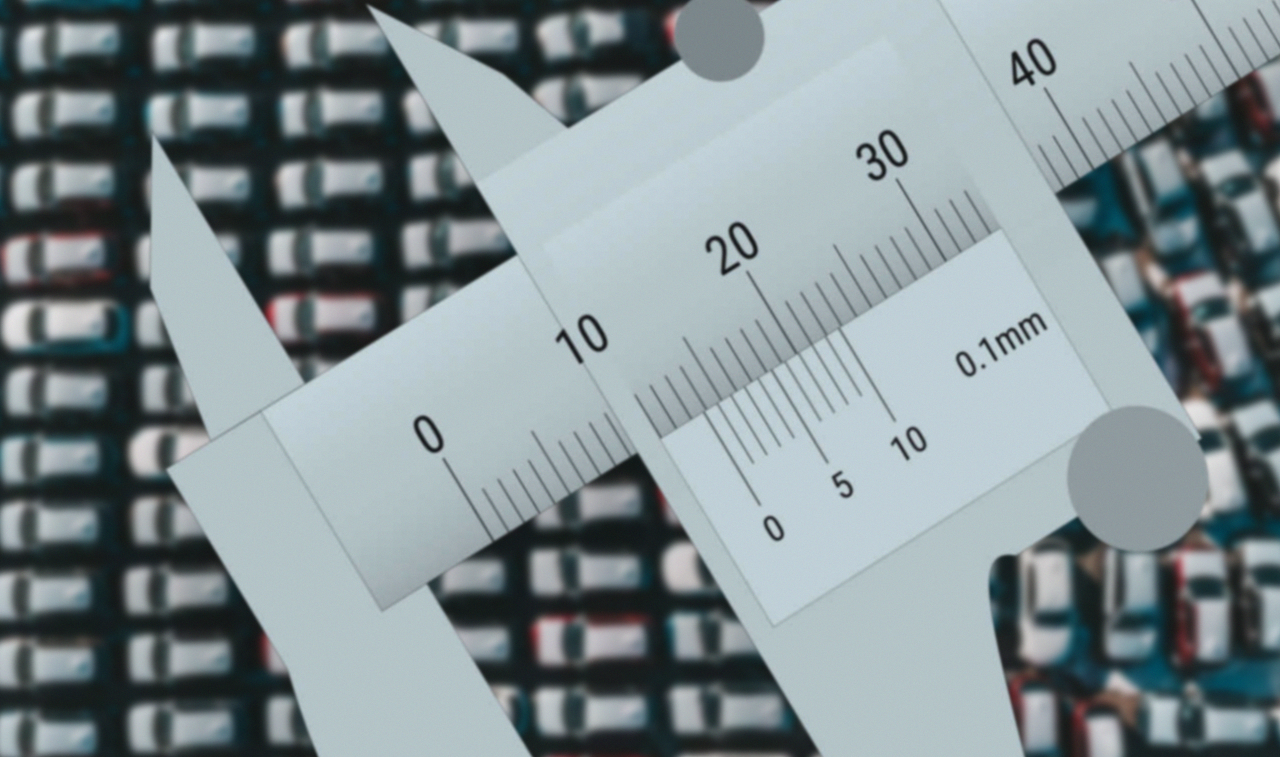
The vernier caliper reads 13.8 mm
